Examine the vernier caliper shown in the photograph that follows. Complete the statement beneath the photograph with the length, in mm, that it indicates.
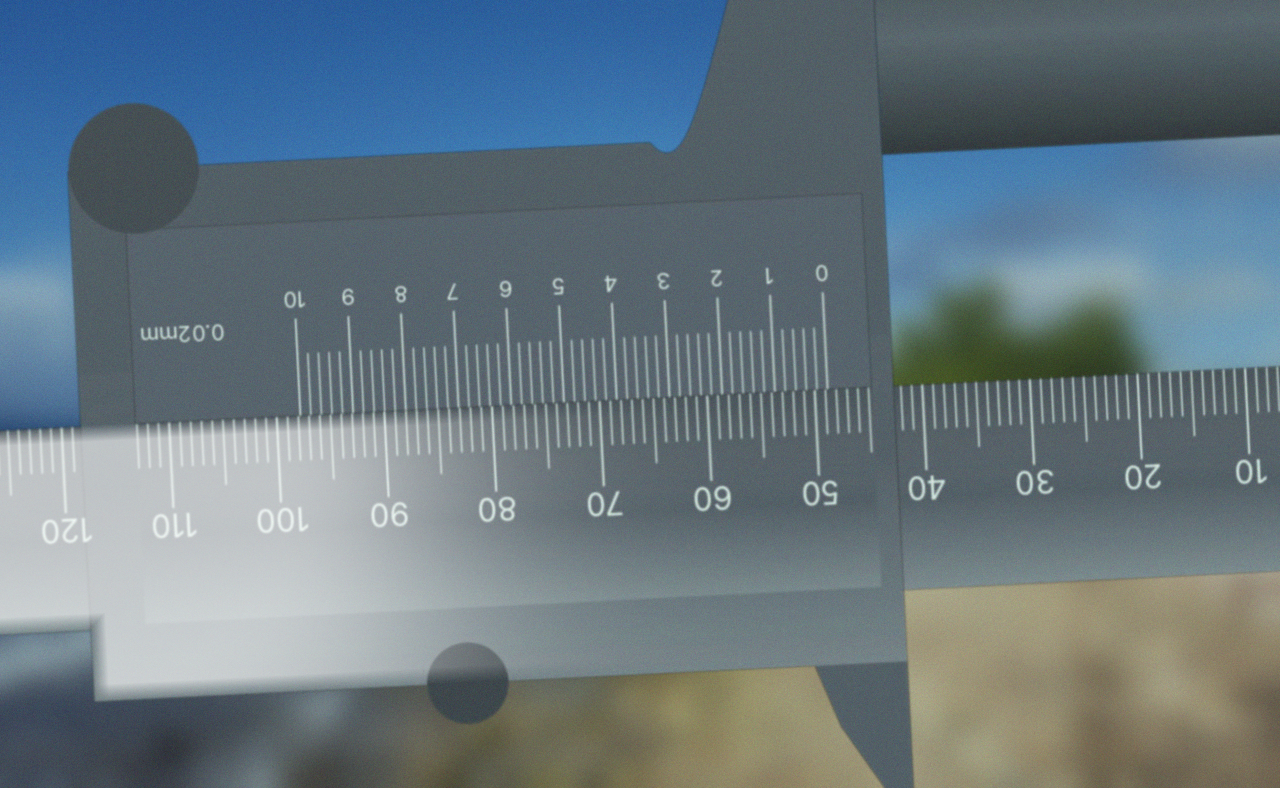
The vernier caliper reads 48.8 mm
